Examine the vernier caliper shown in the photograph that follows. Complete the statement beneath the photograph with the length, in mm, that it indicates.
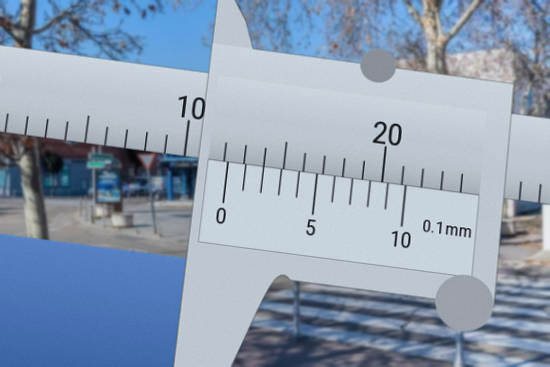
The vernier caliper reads 12.2 mm
